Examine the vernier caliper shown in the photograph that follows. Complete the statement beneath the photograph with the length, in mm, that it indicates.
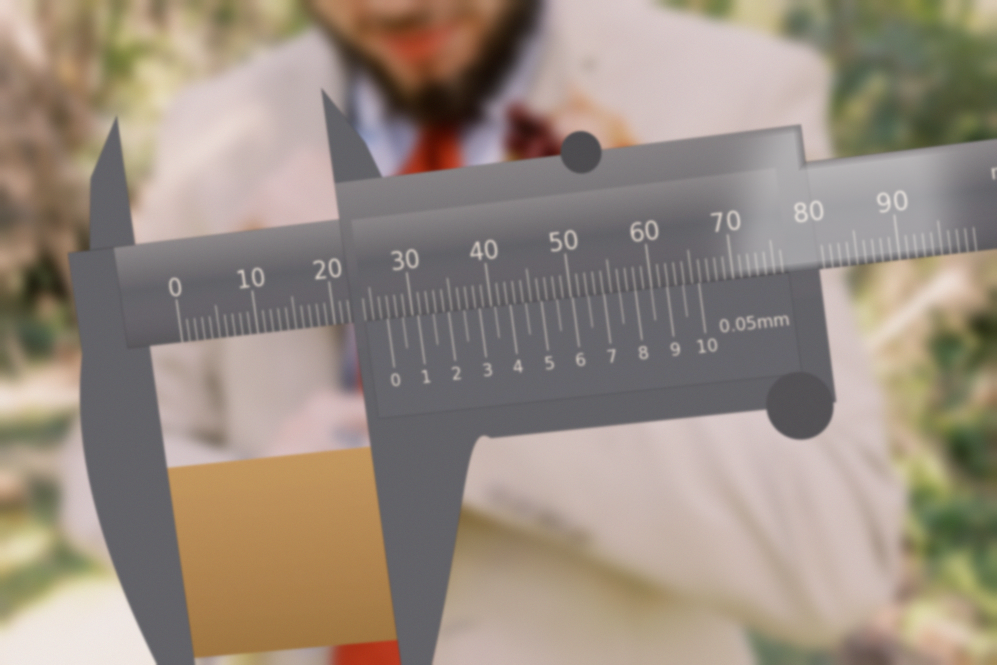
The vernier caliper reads 26.8 mm
